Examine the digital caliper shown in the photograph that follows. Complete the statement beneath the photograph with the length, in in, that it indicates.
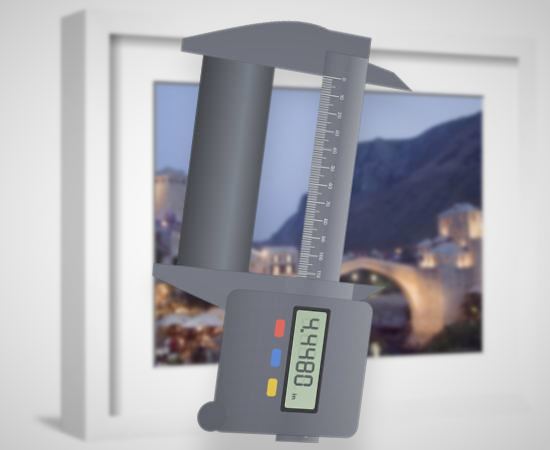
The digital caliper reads 4.4480 in
